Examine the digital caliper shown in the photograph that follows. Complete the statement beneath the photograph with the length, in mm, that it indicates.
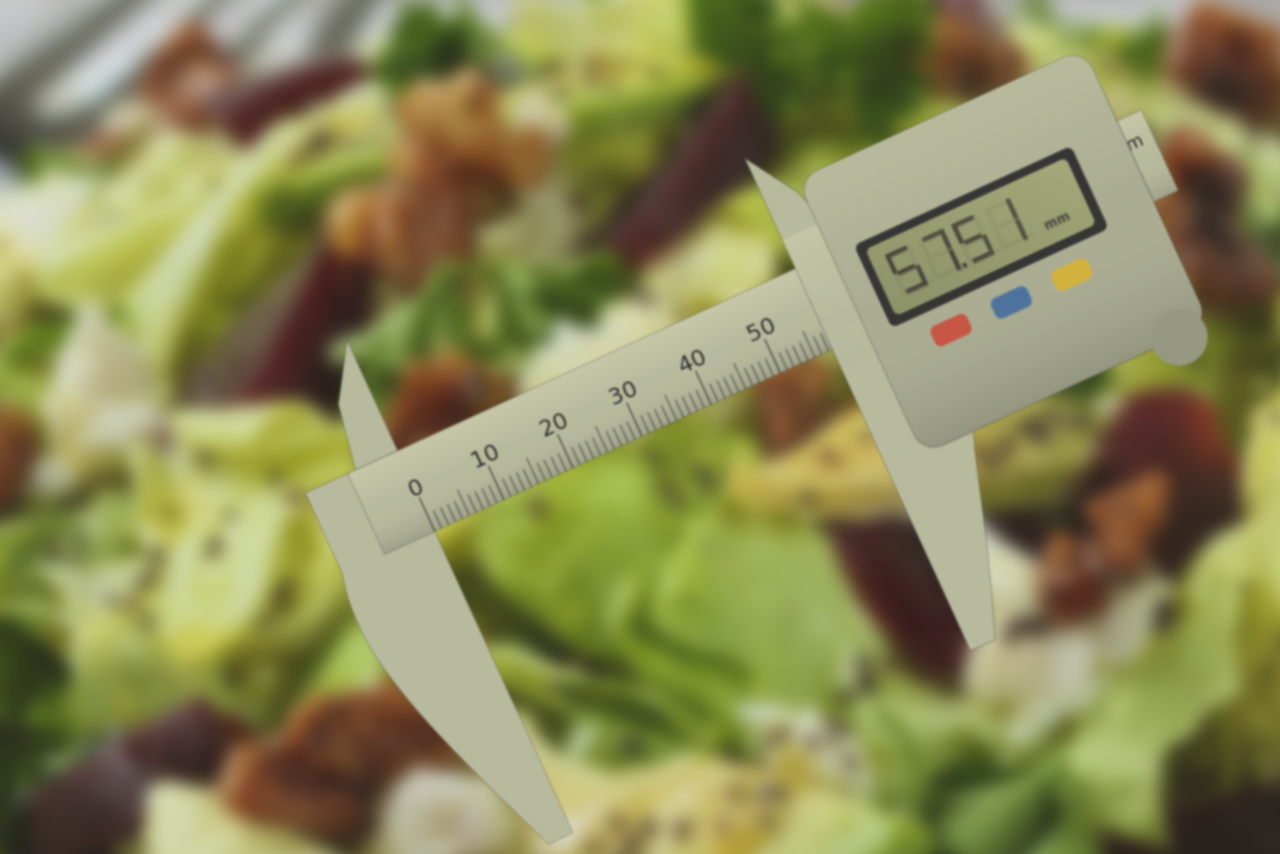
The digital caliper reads 57.51 mm
